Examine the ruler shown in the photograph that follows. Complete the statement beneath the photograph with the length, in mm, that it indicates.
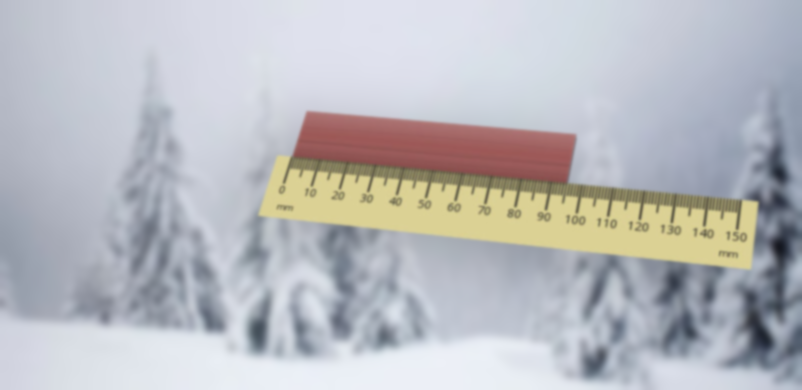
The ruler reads 95 mm
